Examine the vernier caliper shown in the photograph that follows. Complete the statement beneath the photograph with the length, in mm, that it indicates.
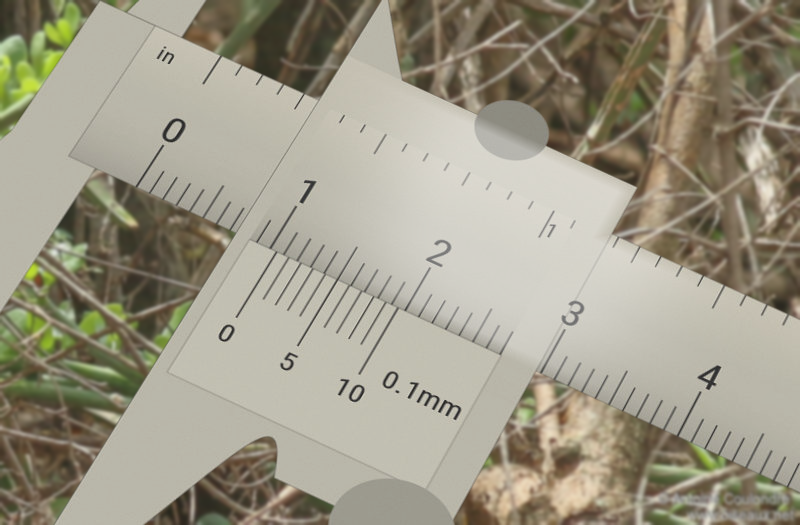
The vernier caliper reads 10.5 mm
